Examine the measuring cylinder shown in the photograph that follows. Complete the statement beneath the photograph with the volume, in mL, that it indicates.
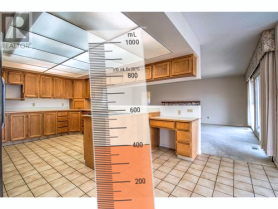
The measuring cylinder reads 400 mL
